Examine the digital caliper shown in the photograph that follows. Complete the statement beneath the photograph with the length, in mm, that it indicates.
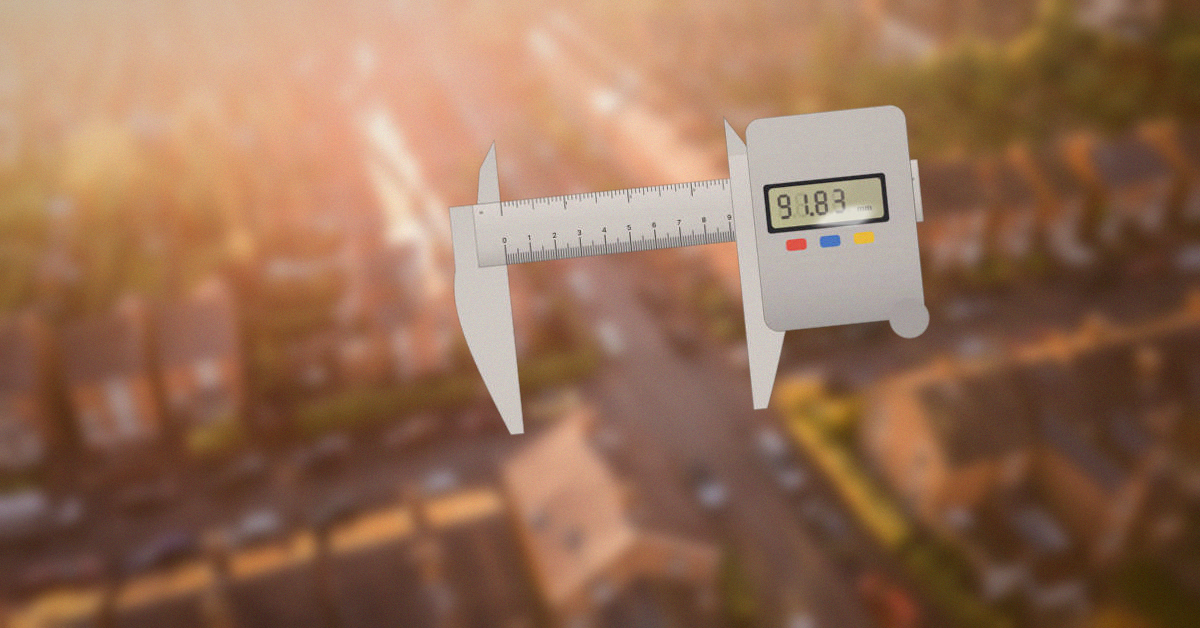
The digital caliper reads 91.83 mm
